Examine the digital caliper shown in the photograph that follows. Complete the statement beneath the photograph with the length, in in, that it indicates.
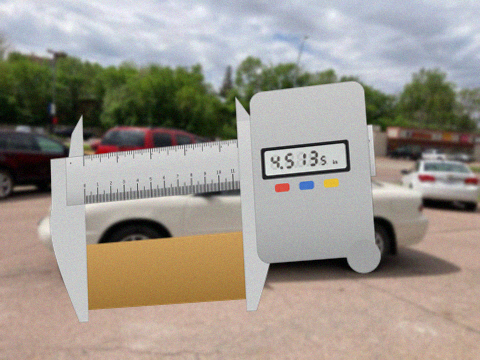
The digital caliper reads 4.5135 in
